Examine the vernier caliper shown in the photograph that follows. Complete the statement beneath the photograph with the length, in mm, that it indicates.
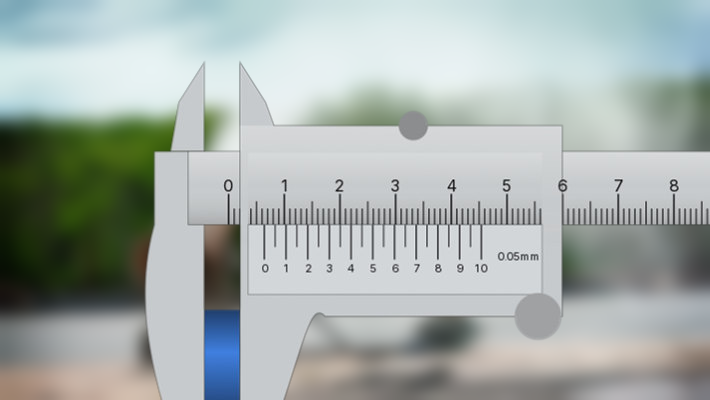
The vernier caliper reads 6.4 mm
